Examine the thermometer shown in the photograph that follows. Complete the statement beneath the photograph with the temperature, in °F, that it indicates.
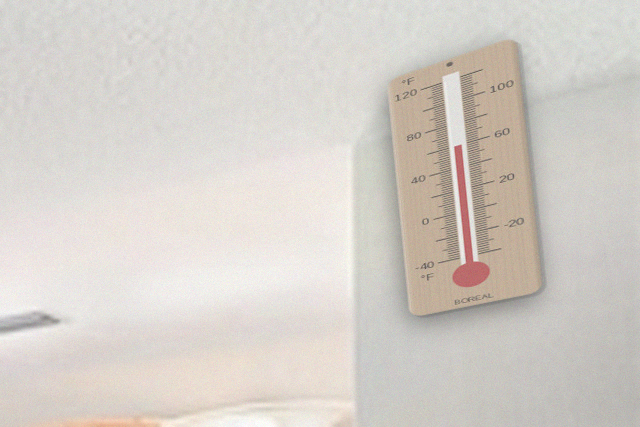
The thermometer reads 60 °F
